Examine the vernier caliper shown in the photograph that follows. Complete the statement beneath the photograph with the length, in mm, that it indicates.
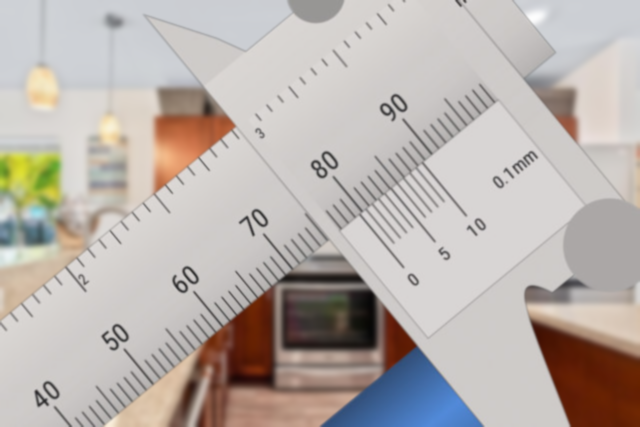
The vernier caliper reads 79.6 mm
